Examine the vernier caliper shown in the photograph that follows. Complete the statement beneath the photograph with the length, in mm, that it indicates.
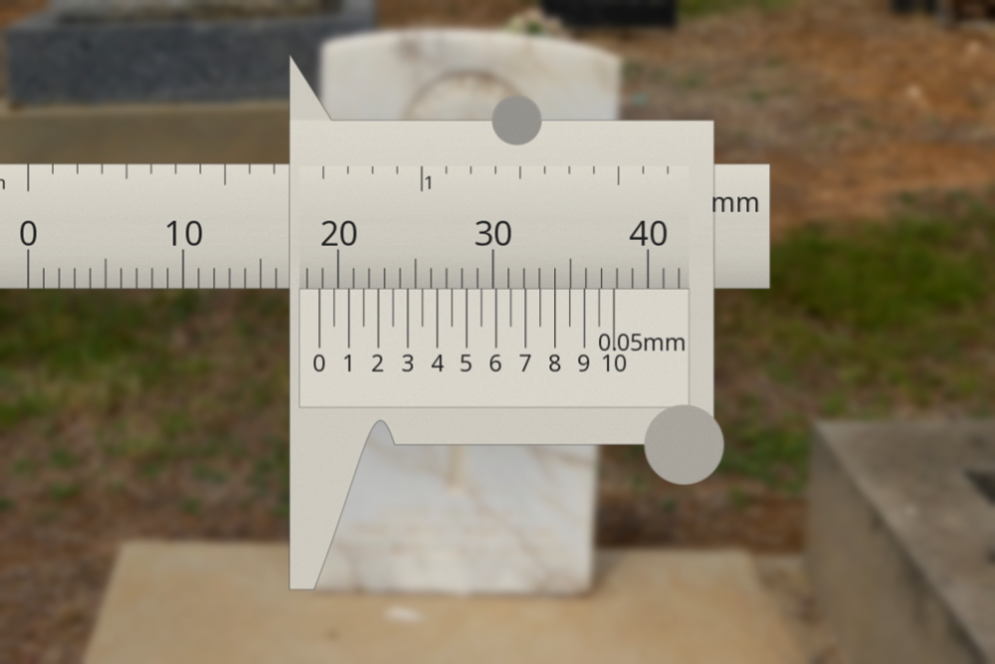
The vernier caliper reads 18.8 mm
